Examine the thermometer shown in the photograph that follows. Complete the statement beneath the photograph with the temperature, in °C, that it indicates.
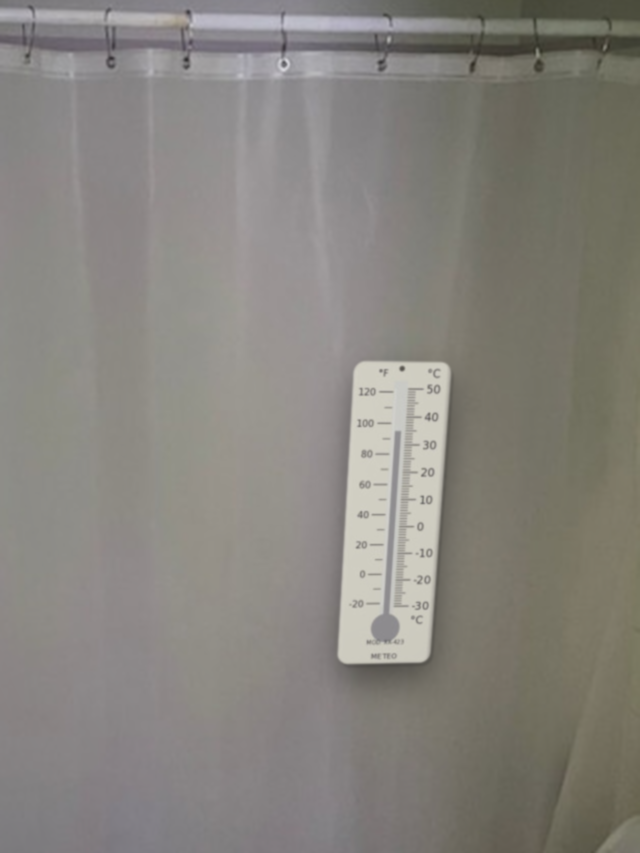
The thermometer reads 35 °C
